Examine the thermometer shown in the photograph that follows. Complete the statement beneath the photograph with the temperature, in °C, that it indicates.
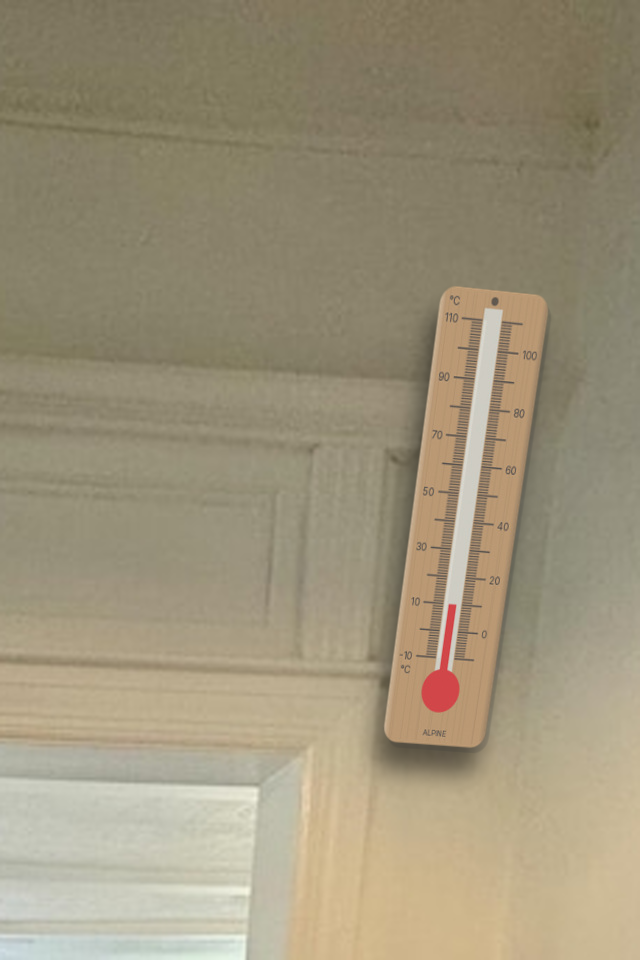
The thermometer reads 10 °C
